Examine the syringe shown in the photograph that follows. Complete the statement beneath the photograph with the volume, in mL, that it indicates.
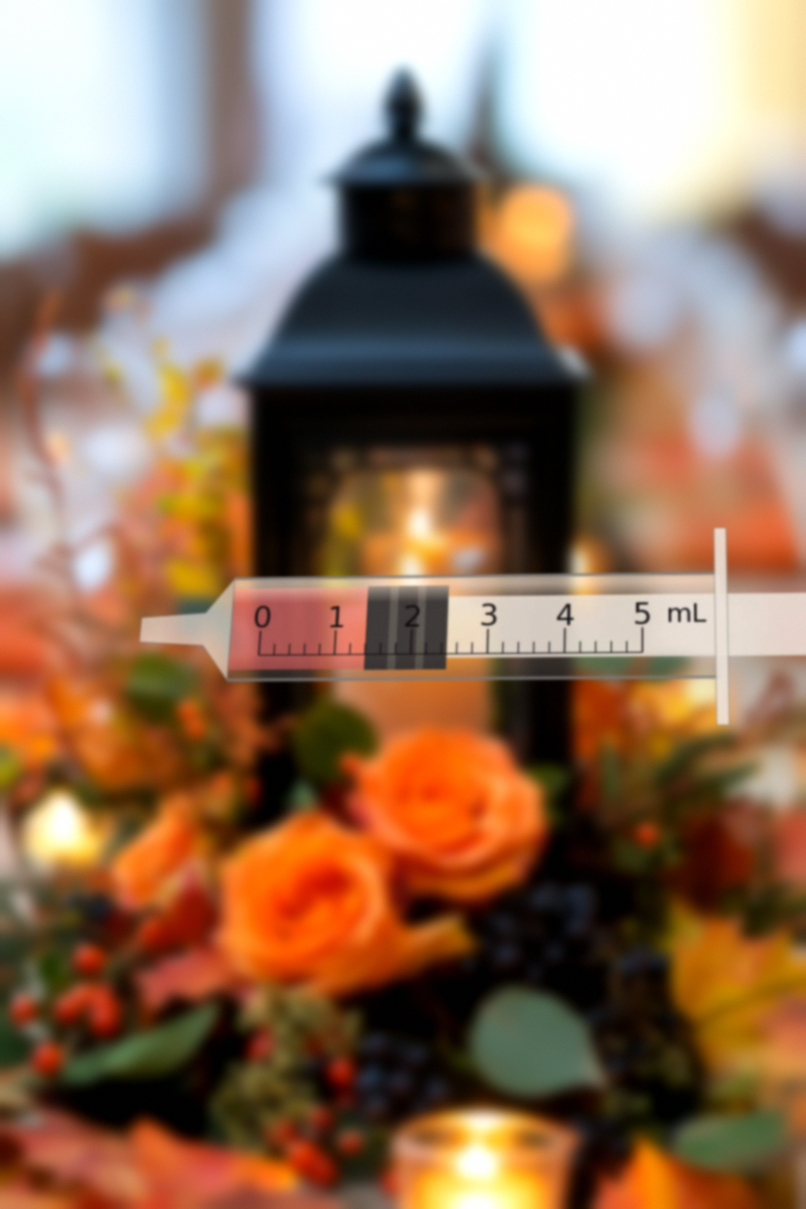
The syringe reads 1.4 mL
